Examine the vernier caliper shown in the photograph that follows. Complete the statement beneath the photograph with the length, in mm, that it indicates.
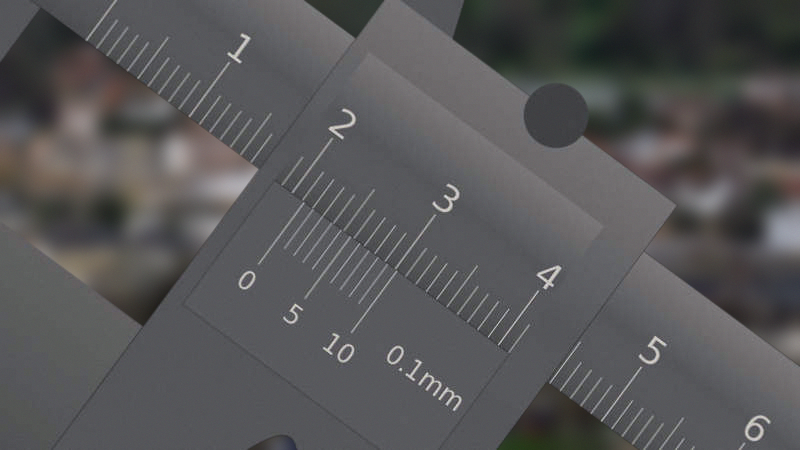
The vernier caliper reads 21.2 mm
